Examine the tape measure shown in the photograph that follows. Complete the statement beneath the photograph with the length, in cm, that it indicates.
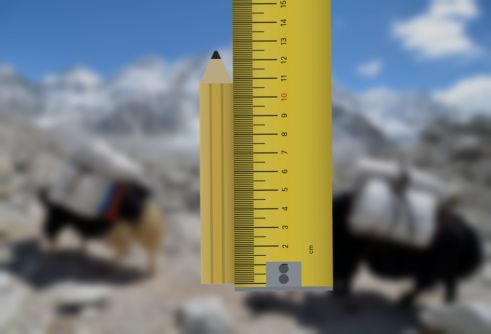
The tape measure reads 12.5 cm
